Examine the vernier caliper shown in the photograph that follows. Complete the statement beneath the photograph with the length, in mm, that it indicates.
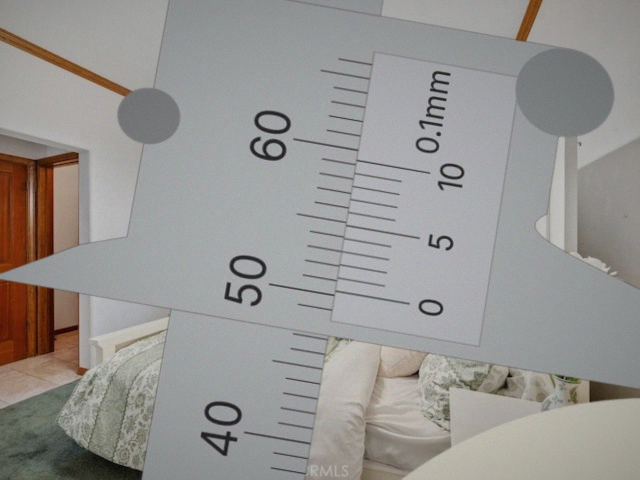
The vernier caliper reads 50.3 mm
